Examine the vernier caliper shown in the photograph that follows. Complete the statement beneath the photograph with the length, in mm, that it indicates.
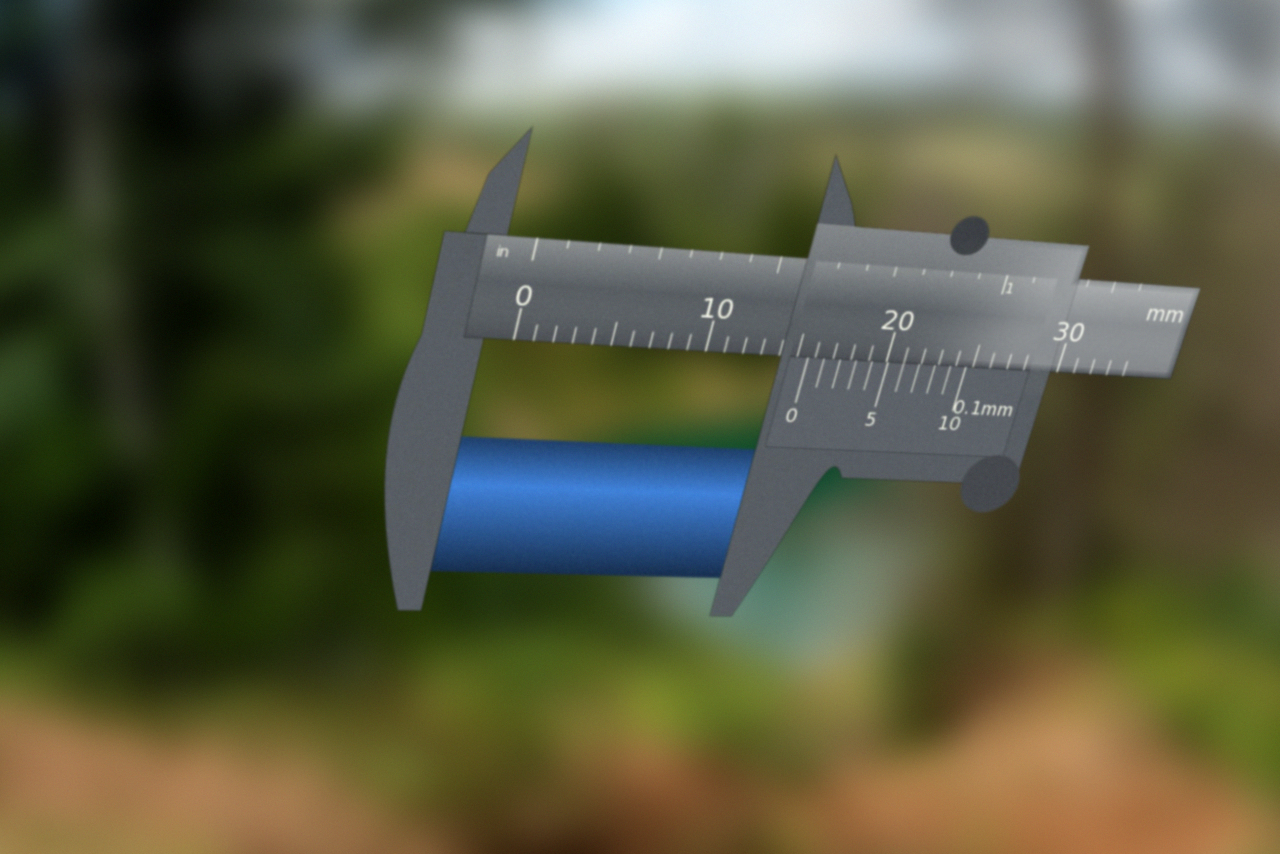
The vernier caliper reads 15.6 mm
